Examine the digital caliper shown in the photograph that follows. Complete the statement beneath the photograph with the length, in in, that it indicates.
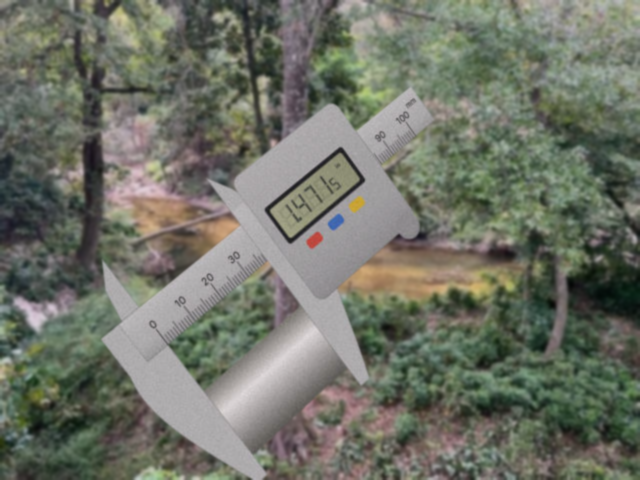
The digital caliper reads 1.4715 in
